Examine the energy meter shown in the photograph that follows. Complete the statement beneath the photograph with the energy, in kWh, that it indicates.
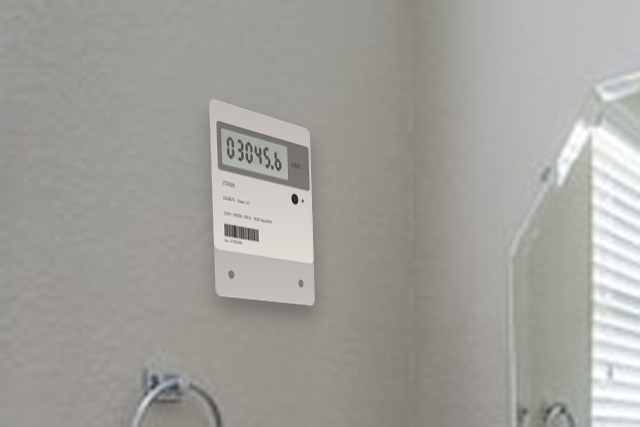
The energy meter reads 3045.6 kWh
